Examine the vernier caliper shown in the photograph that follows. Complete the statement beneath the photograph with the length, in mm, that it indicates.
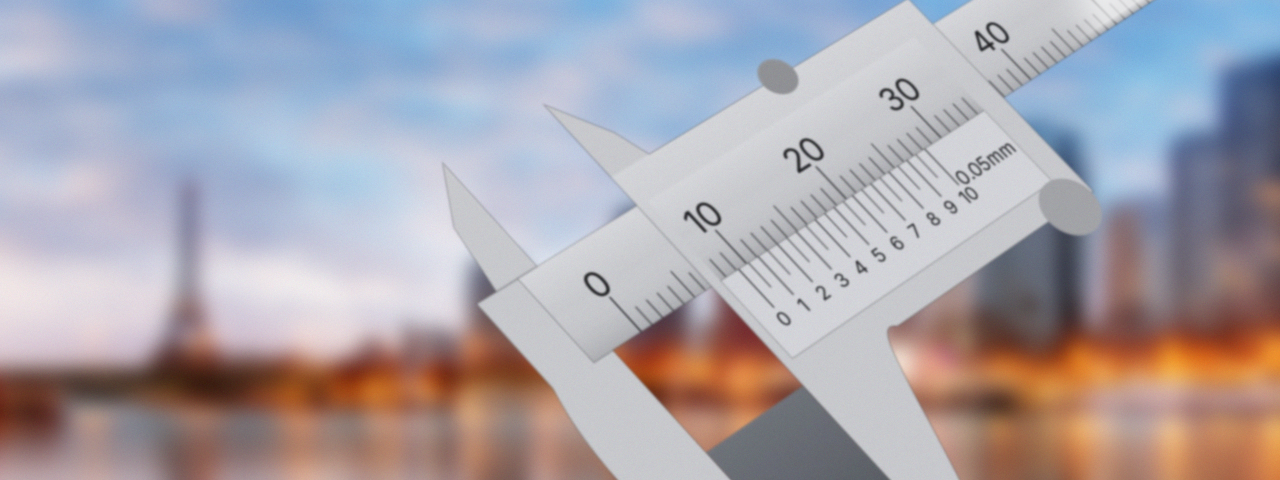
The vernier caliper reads 9.2 mm
